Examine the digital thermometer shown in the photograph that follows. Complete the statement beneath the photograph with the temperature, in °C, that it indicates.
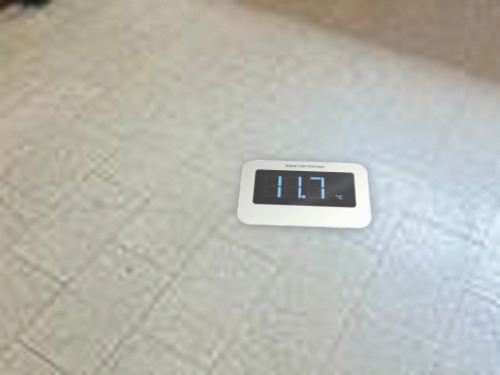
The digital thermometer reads 11.7 °C
